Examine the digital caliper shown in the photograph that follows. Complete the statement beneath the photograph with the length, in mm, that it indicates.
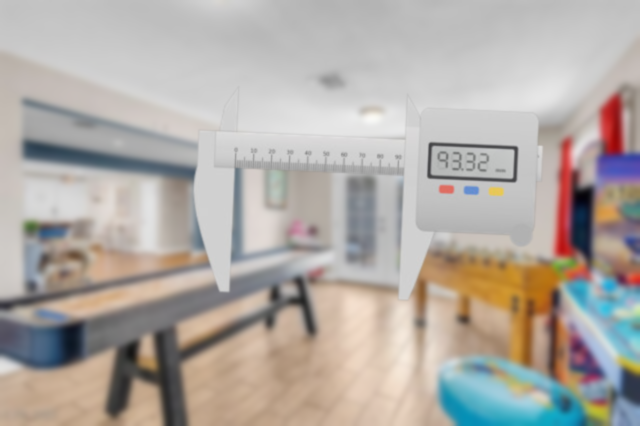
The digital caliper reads 93.32 mm
